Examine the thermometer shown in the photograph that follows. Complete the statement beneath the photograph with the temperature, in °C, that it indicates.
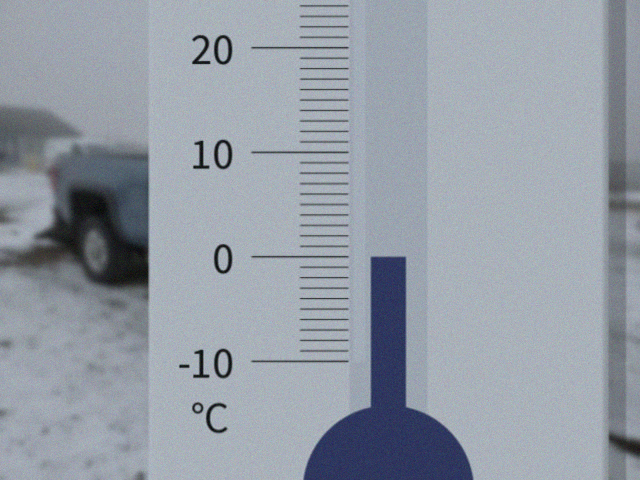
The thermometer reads 0 °C
